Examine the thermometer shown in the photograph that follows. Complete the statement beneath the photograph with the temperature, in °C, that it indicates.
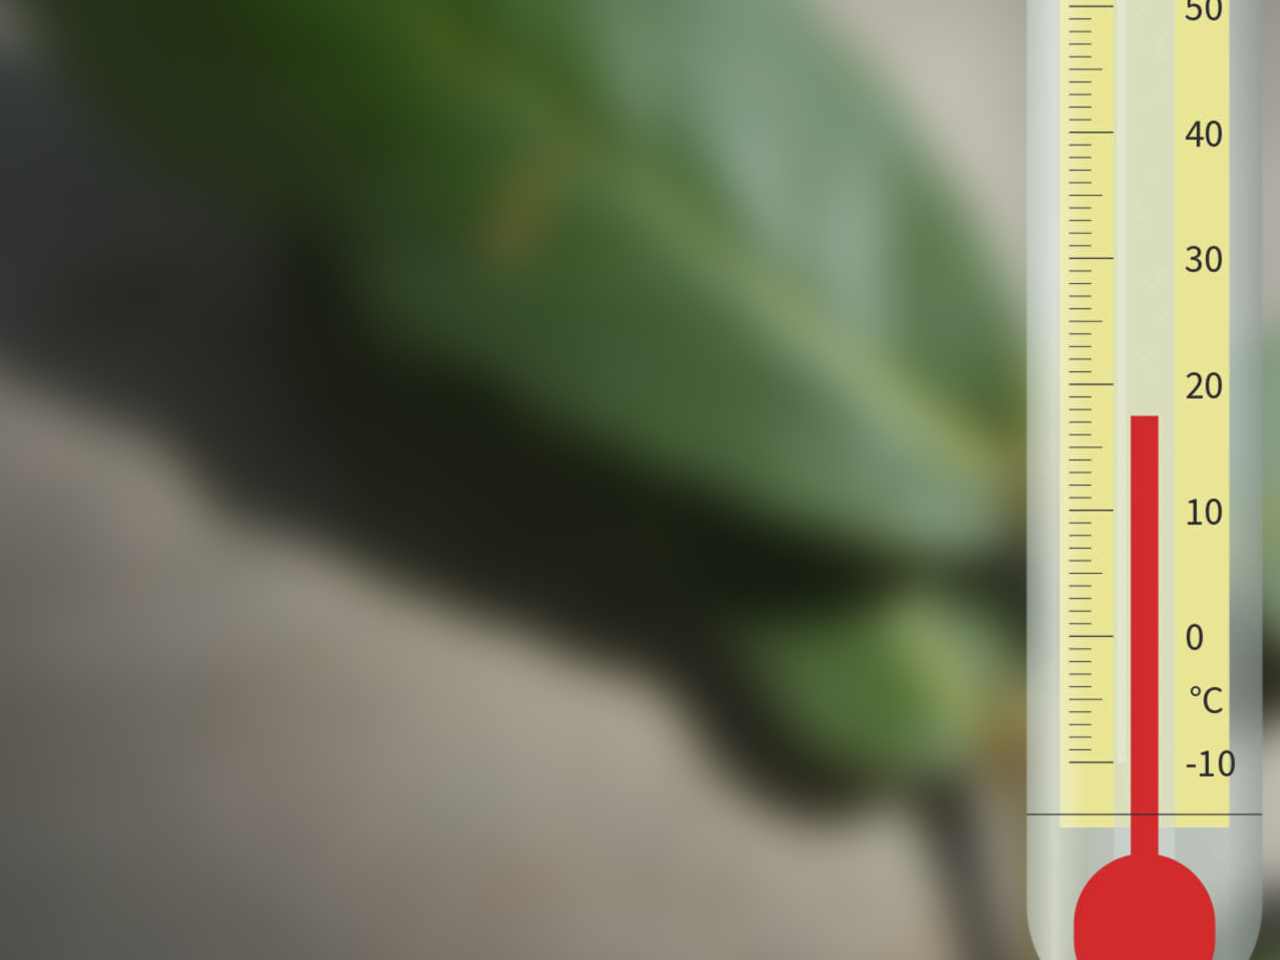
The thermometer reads 17.5 °C
